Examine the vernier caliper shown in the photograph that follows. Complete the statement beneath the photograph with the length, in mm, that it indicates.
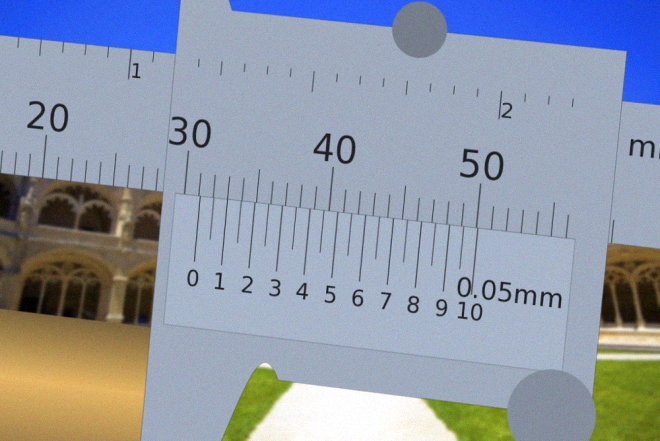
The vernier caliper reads 31.1 mm
